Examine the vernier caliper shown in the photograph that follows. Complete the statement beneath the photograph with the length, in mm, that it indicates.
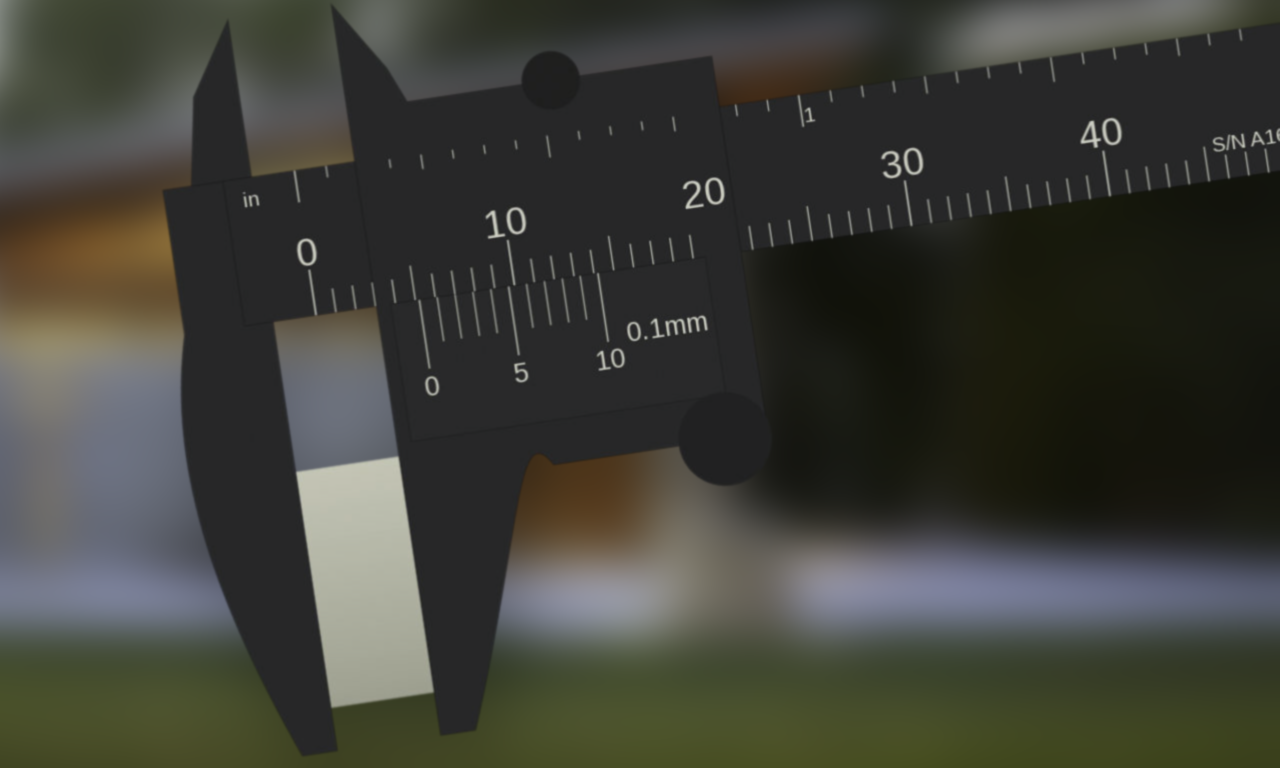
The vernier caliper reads 5.2 mm
